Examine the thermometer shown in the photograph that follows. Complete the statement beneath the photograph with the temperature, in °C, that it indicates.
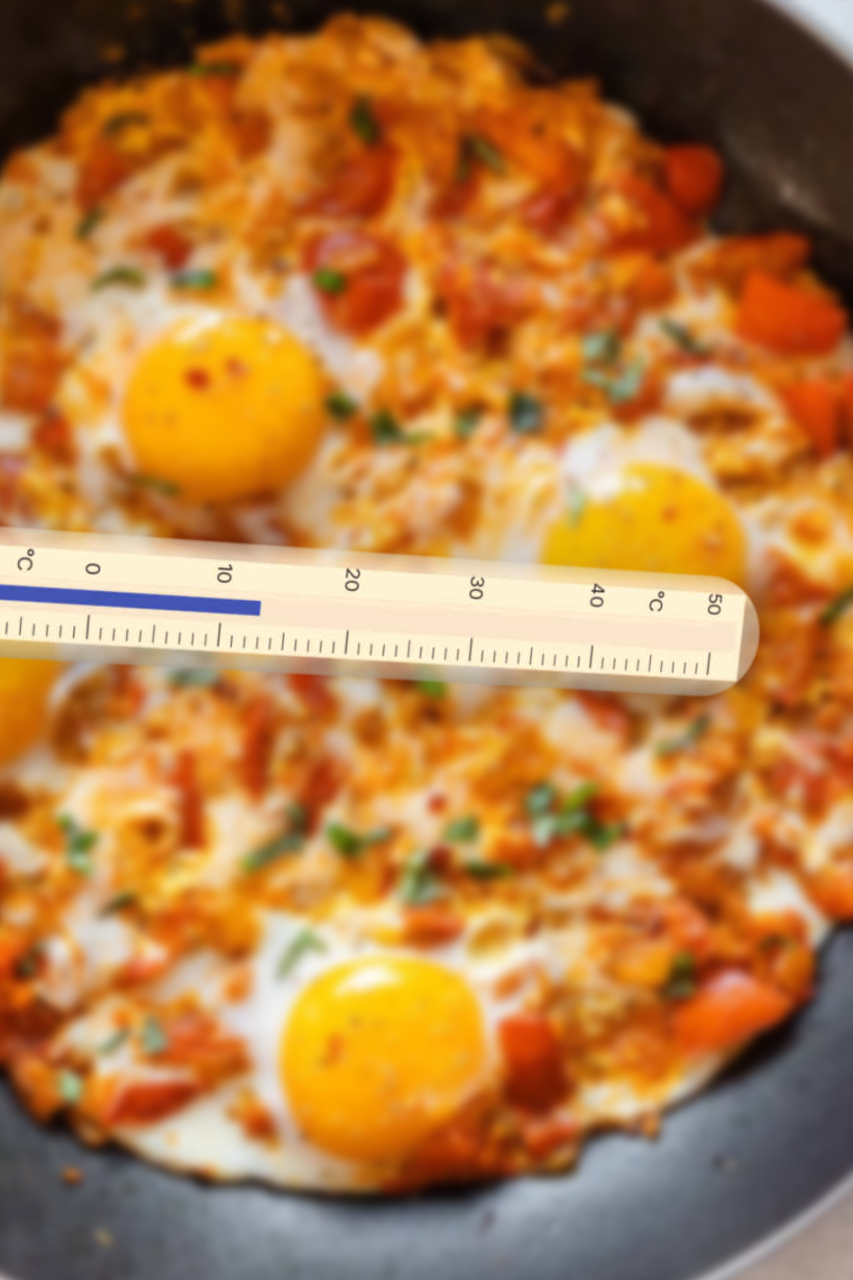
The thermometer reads 13 °C
